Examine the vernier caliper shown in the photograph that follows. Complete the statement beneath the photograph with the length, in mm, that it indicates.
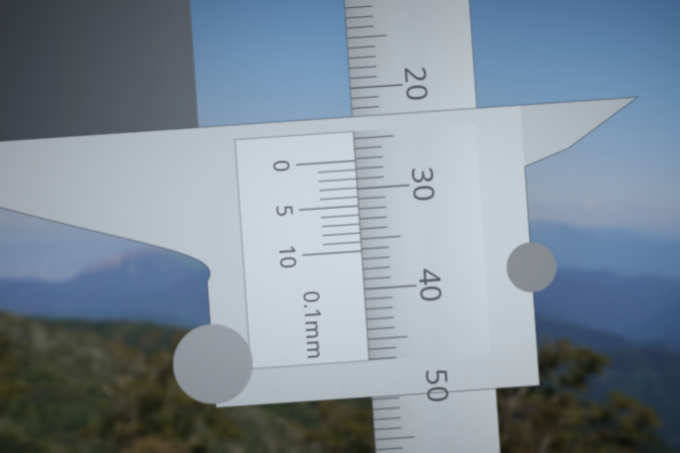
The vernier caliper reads 27.2 mm
